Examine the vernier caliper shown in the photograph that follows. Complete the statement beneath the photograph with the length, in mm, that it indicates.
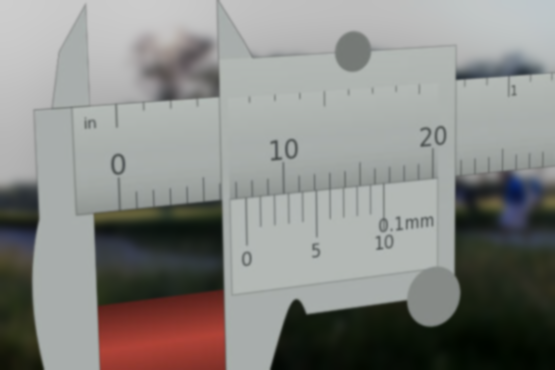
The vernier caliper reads 7.6 mm
